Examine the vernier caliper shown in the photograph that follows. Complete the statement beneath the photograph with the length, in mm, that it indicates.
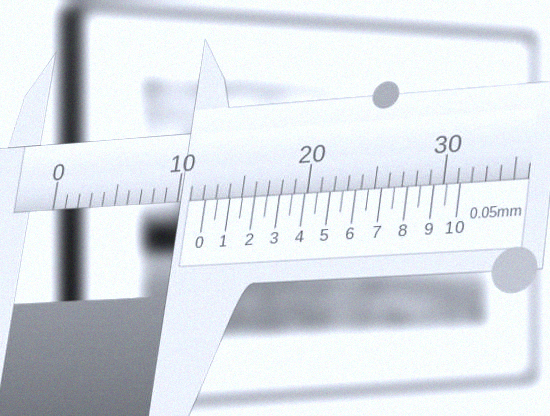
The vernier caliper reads 12.2 mm
